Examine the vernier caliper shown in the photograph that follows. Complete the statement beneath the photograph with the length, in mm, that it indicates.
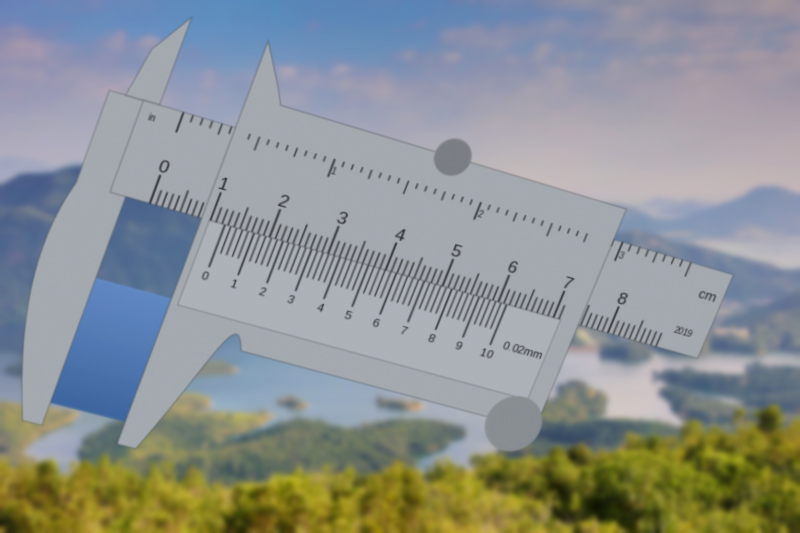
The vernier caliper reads 12.5 mm
